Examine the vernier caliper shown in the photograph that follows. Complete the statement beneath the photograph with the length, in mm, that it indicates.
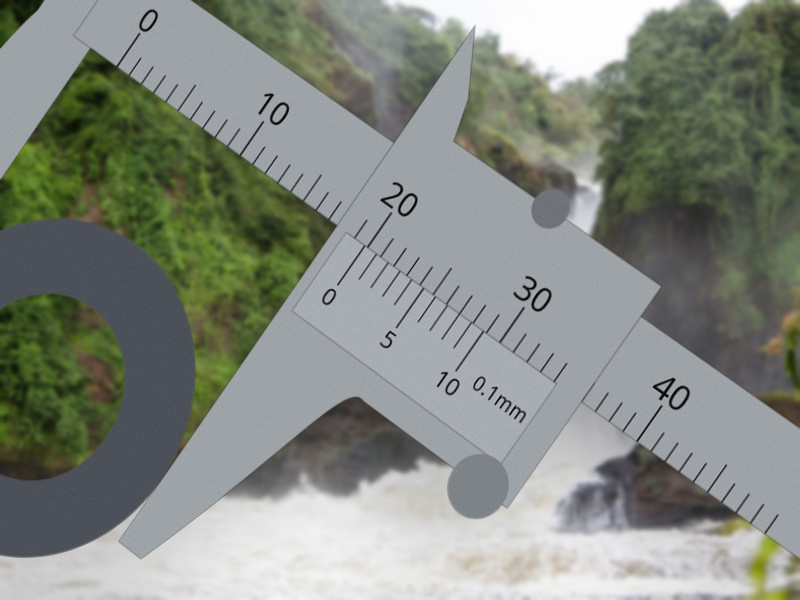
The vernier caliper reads 19.8 mm
